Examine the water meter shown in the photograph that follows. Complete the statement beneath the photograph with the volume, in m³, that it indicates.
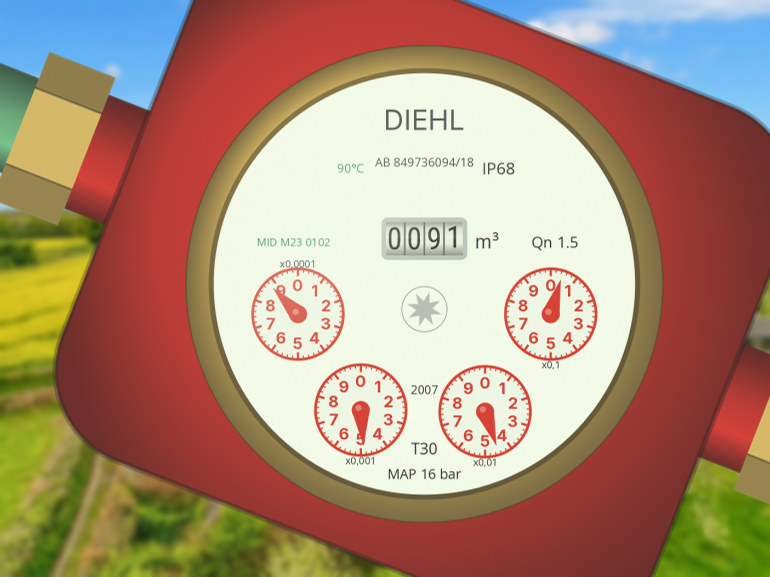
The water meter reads 91.0448 m³
